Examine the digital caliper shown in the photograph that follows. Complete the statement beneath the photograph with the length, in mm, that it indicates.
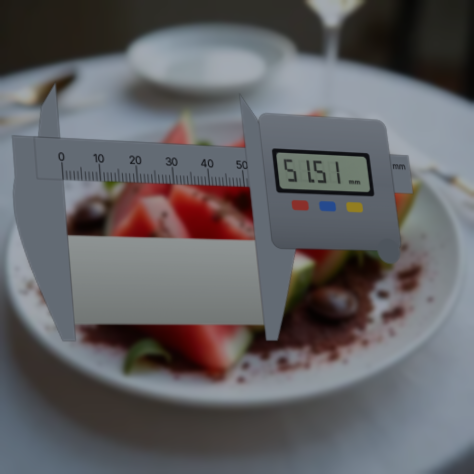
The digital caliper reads 51.51 mm
